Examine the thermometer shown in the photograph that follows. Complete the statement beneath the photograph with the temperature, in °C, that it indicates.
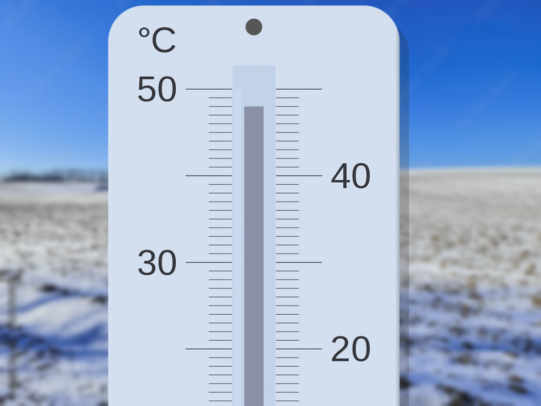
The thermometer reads 48 °C
